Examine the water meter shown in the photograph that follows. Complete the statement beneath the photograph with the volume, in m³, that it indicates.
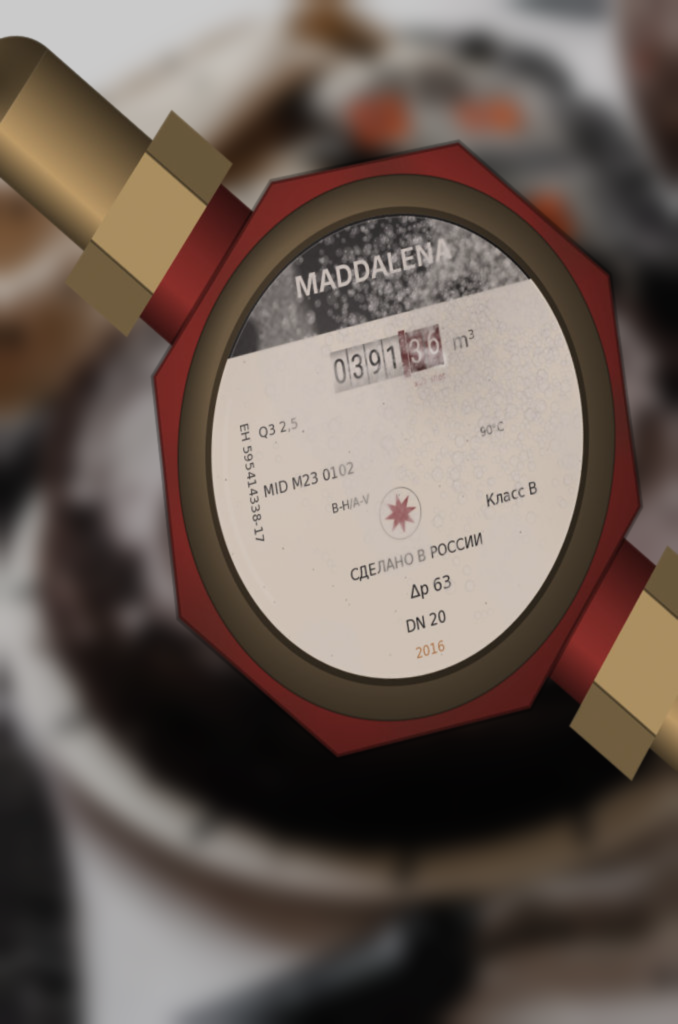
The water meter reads 391.36 m³
